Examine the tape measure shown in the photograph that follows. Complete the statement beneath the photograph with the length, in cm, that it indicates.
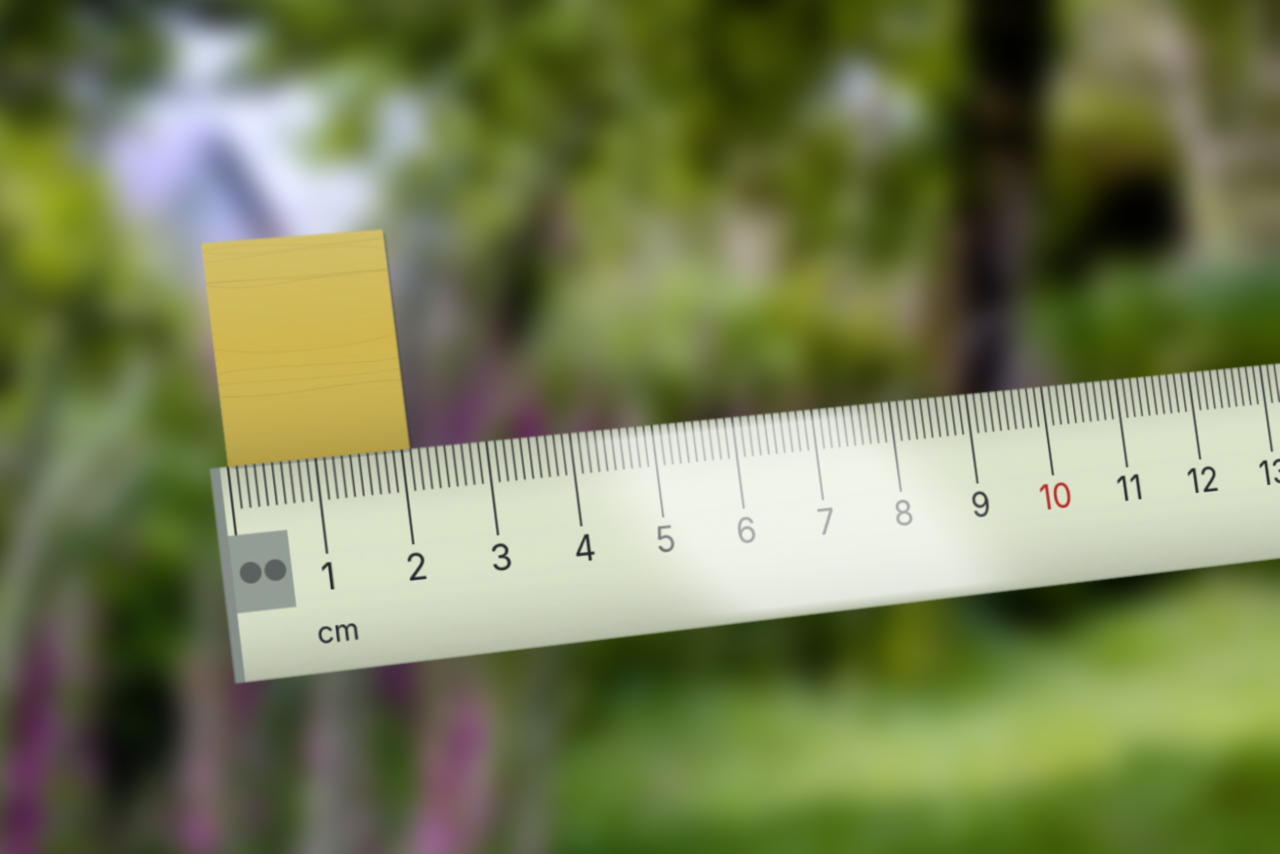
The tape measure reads 2.1 cm
